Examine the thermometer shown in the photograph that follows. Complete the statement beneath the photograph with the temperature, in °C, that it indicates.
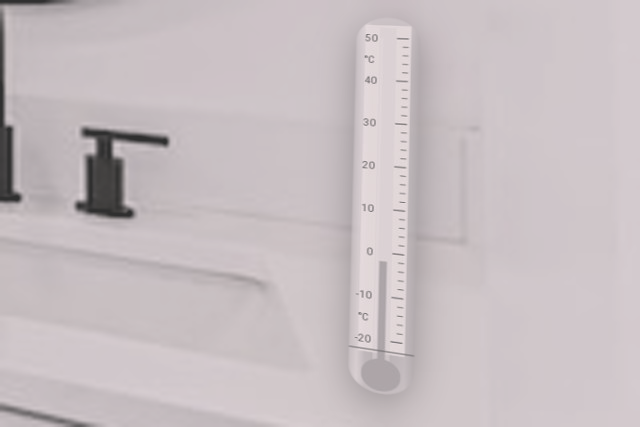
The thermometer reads -2 °C
